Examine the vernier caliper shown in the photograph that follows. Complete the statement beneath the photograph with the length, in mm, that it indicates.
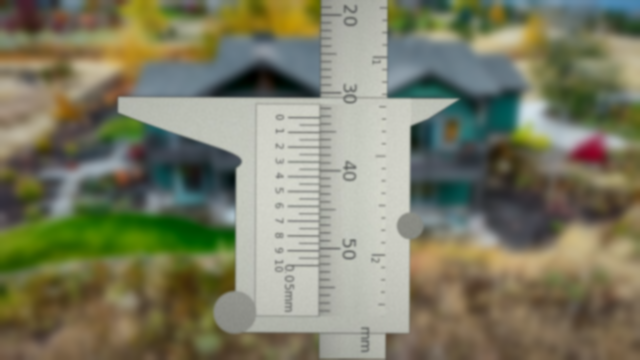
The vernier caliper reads 33.2 mm
